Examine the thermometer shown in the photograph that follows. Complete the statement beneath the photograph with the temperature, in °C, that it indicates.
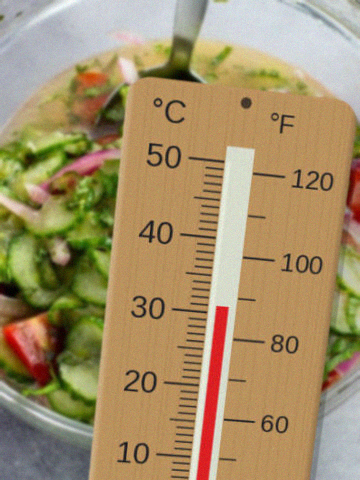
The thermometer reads 31 °C
